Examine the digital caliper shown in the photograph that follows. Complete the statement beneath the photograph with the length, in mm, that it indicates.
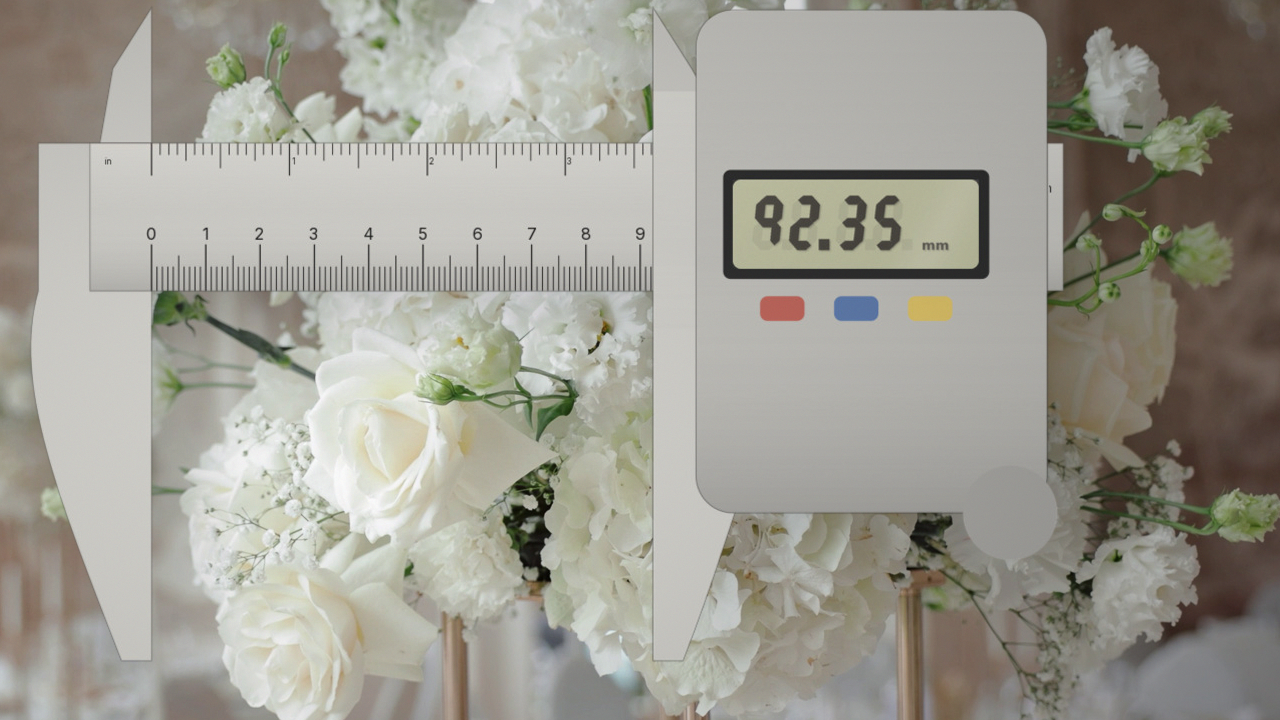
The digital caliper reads 92.35 mm
